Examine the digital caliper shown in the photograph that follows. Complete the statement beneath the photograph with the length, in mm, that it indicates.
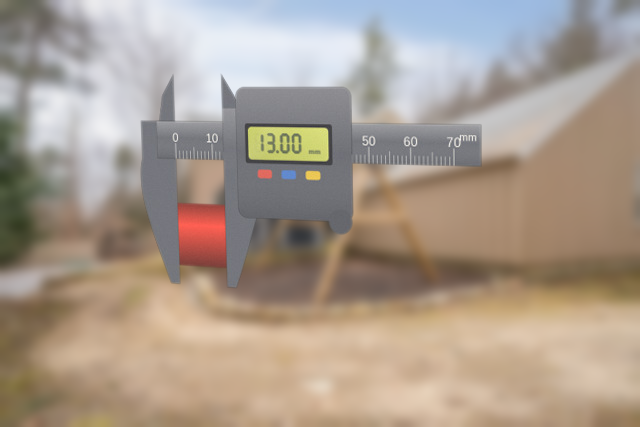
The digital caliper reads 13.00 mm
